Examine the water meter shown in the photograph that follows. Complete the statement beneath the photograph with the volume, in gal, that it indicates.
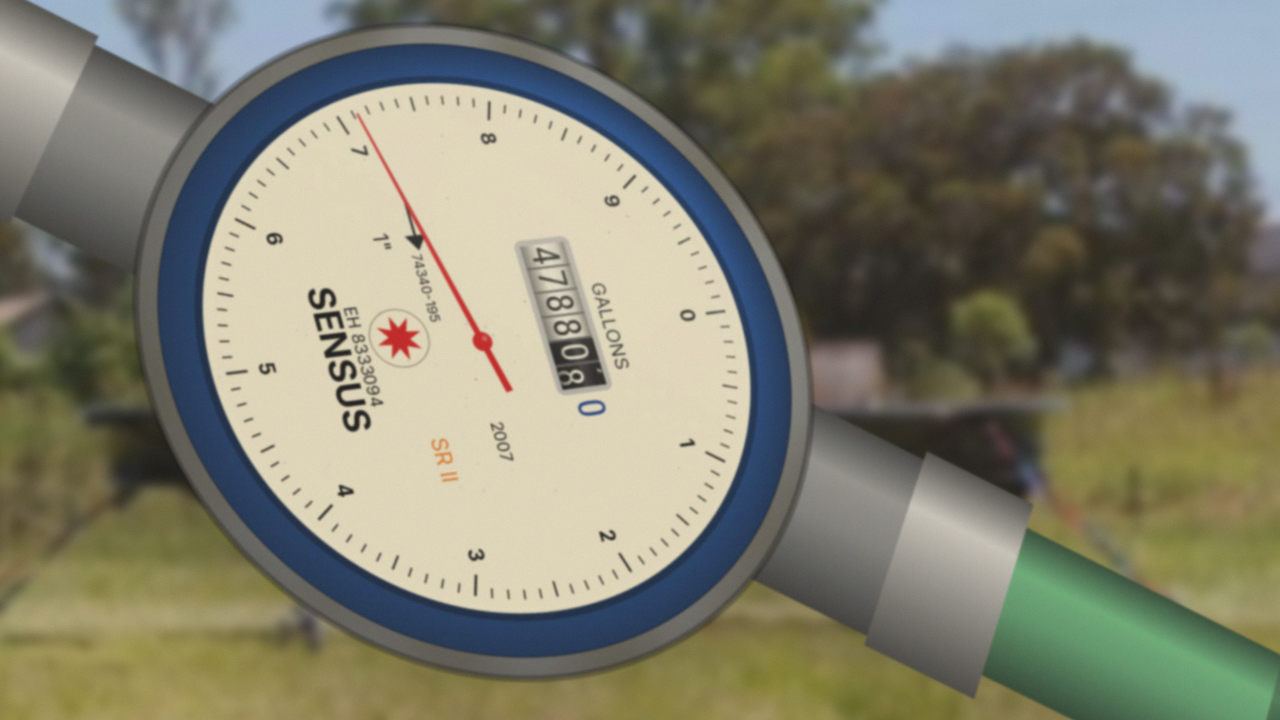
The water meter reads 4788077.1 gal
